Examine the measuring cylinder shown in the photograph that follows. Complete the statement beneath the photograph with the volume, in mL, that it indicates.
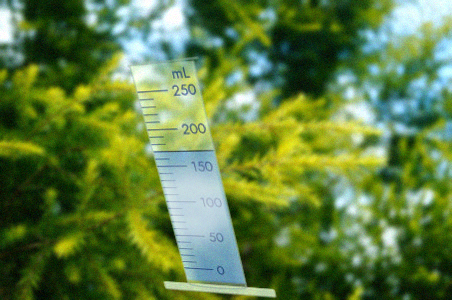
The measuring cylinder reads 170 mL
